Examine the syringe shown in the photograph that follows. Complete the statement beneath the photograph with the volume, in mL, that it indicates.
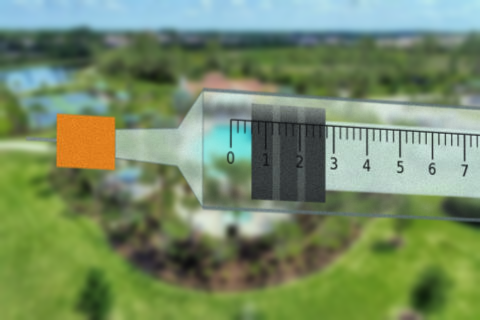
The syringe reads 0.6 mL
